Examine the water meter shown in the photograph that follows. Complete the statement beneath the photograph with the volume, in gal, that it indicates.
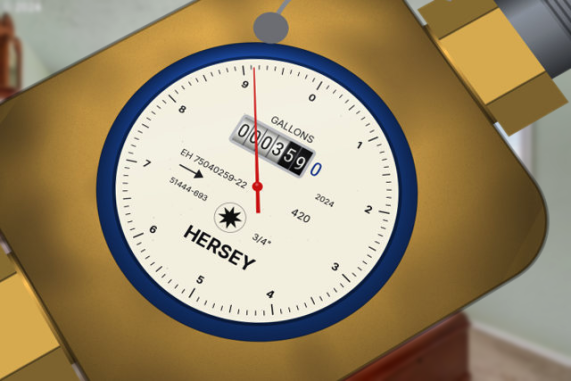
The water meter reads 3589.1 gal
